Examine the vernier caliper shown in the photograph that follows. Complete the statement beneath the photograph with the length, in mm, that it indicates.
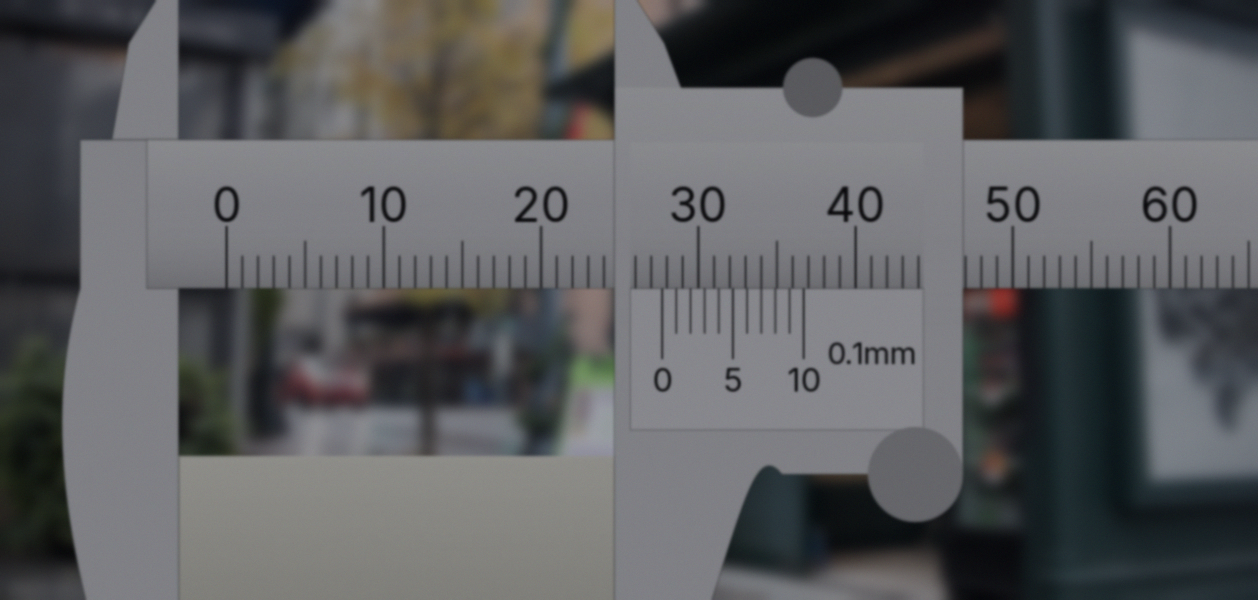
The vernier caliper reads 27.7 mm
